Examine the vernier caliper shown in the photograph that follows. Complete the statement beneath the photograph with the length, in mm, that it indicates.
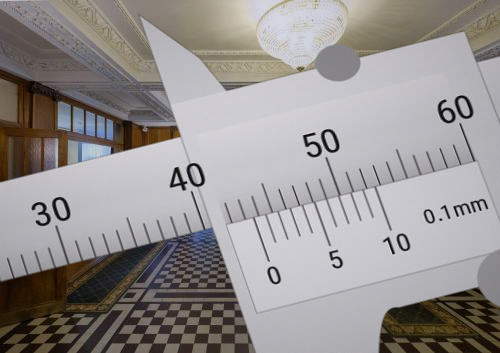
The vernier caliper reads 43.6 mm
